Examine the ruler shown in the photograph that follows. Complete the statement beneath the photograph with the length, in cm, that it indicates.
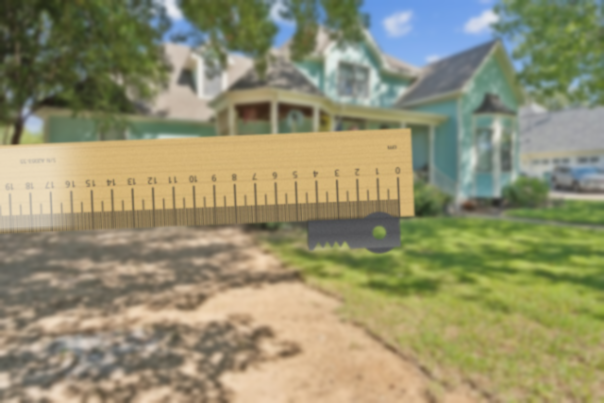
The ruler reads 4.5 cm
